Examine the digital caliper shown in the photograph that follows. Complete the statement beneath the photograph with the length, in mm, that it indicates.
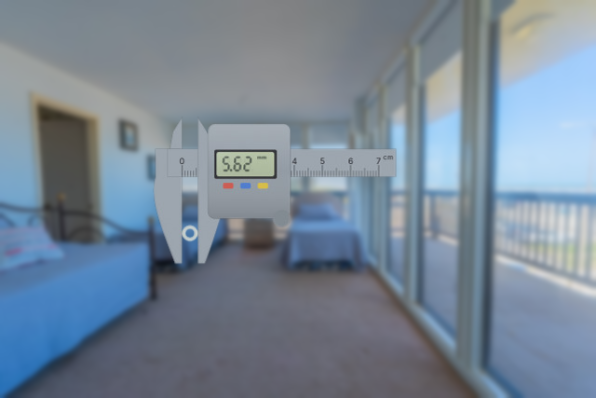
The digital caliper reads 5.62 mm
